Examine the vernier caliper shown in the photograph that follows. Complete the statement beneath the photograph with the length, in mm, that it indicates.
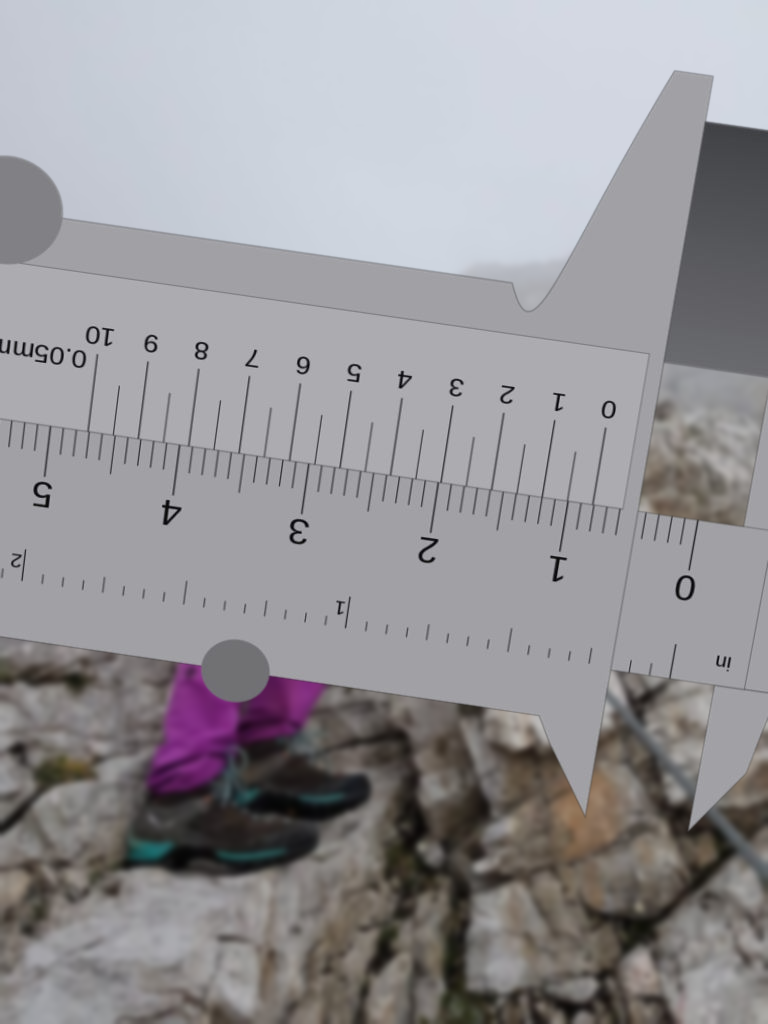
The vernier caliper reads 8.1 mm
